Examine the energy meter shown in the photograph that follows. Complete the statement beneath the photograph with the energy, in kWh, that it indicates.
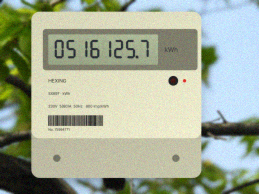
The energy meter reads 516125.7 kWh
